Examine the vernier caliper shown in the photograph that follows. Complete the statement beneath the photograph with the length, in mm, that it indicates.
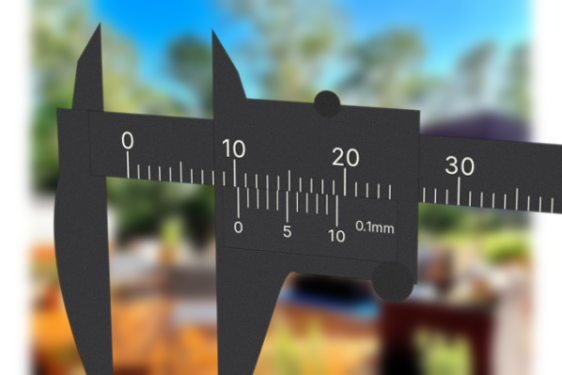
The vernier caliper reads 10.3 mm
